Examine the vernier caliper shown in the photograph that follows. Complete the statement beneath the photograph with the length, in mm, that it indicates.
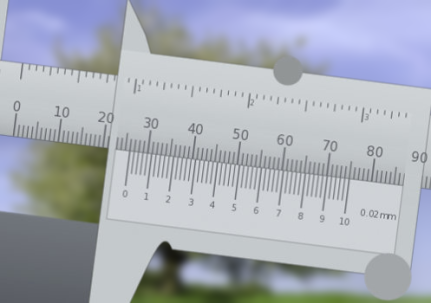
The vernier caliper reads 26.0 mm
